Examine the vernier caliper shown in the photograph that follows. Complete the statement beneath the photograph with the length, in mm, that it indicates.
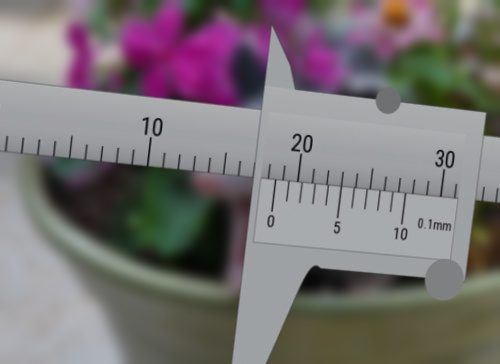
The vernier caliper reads 18.5 mm
